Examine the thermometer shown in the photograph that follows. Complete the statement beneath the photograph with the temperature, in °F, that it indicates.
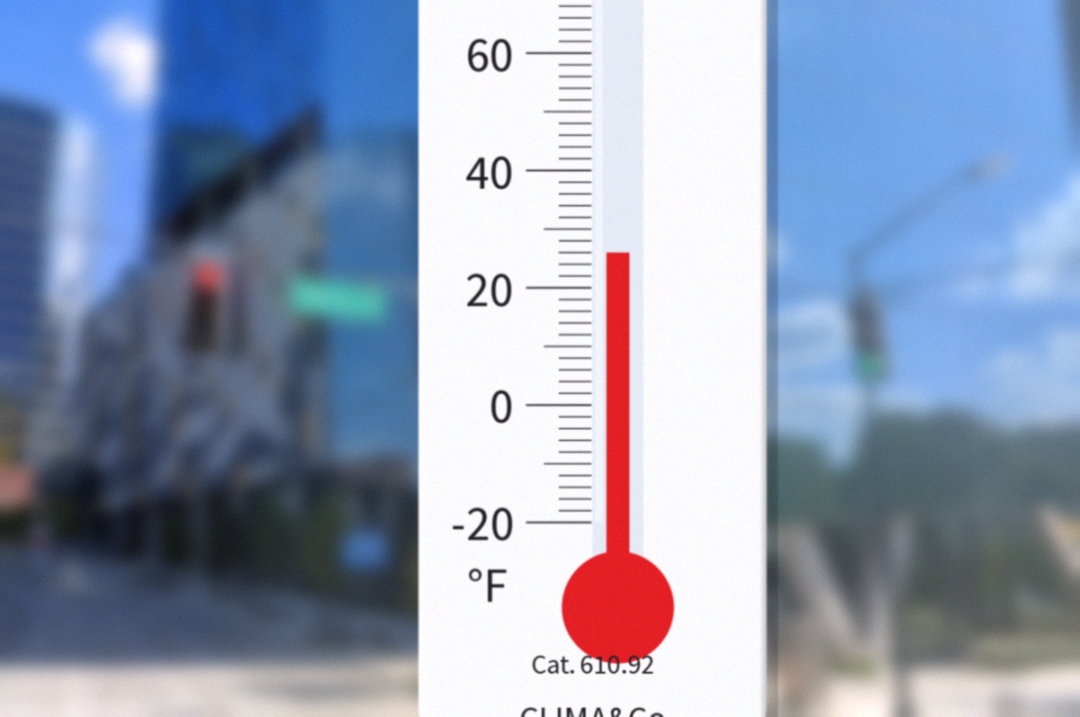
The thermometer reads 26 °F
